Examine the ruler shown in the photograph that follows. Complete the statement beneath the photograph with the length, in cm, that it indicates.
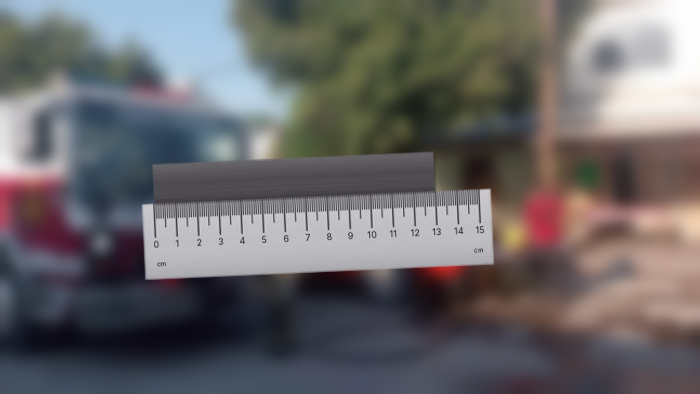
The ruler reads 13 cm
